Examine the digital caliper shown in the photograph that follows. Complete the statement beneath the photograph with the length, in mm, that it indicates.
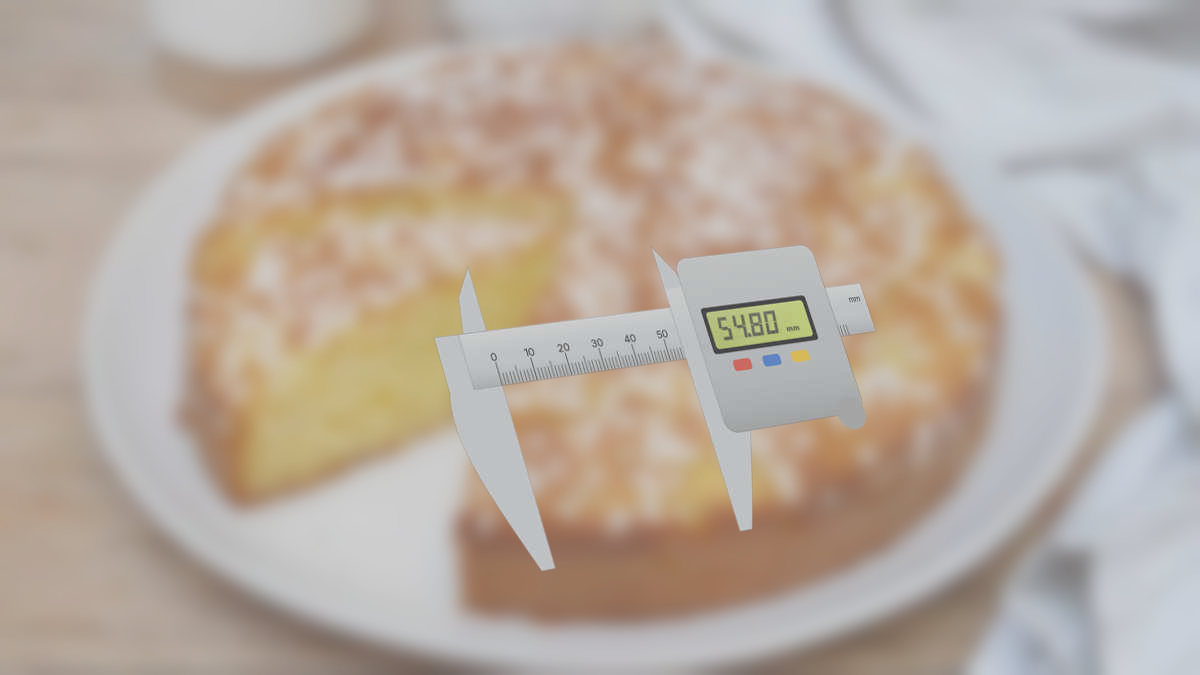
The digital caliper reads 54.80 mm
